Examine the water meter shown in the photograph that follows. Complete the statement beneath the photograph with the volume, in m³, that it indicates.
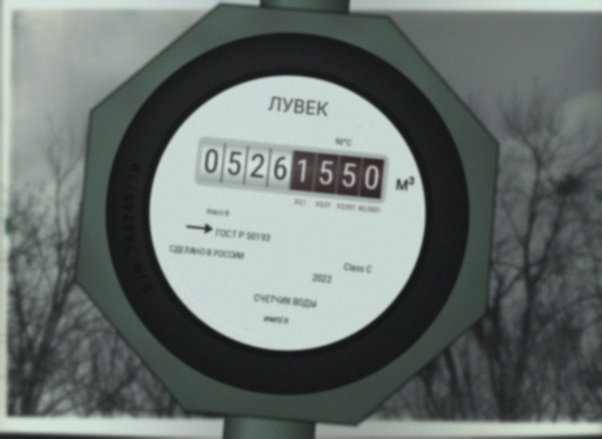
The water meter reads 526.1550 m³
